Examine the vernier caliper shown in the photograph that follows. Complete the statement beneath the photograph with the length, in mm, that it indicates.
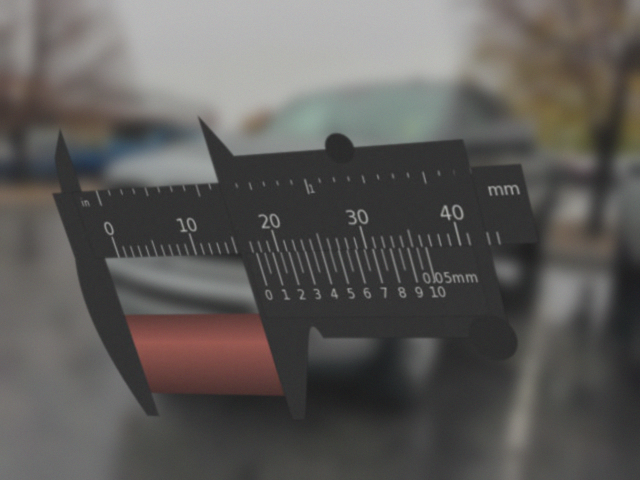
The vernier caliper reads 17.4 mm
